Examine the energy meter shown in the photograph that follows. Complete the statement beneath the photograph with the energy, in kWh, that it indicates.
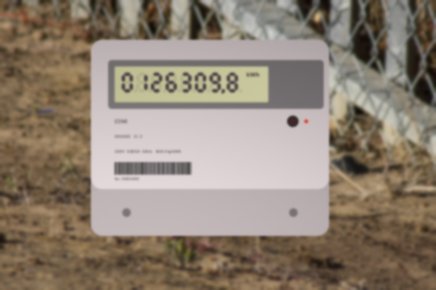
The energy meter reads 126309.8 kWh
